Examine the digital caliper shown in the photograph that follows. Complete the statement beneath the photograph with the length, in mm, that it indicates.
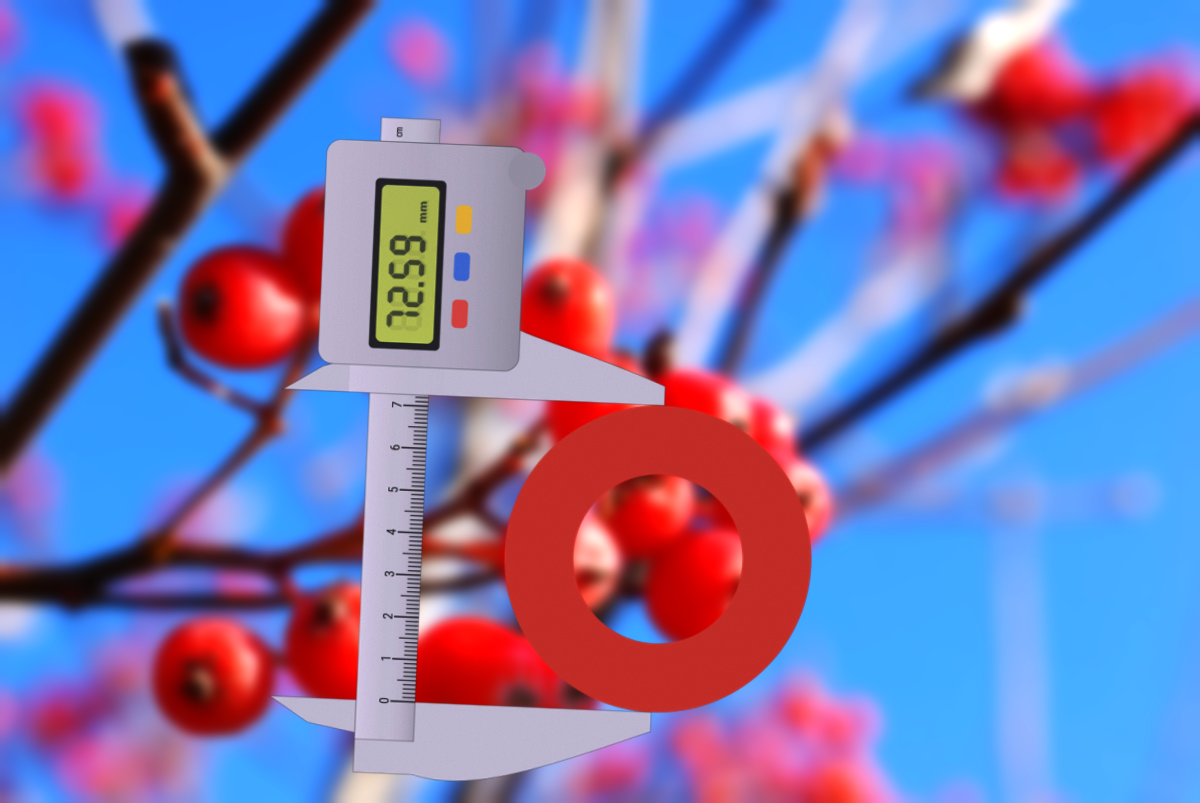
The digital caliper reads 72.59 mm
